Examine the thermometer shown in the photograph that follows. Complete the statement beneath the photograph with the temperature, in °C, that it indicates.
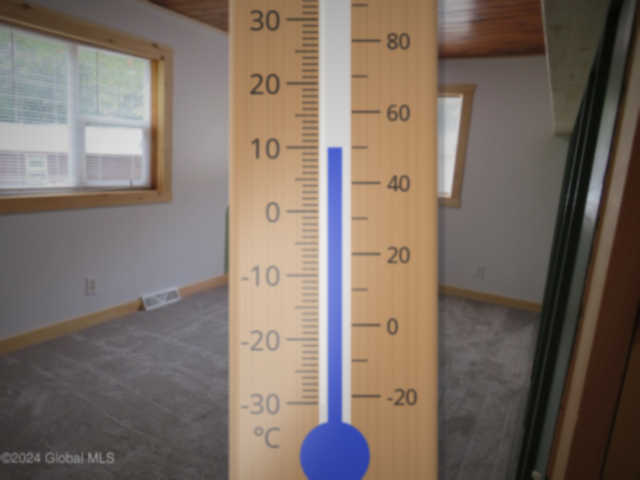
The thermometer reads 10 °C
